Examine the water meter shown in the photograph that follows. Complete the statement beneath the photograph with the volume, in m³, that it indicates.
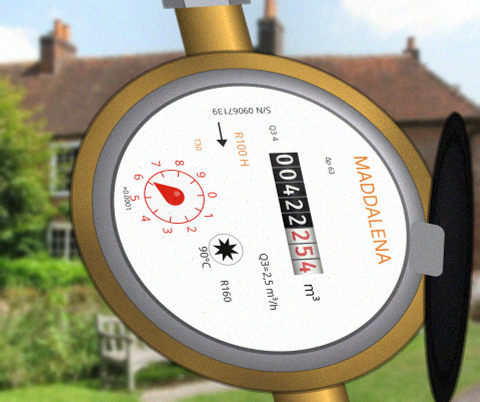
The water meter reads 422.2546 m³
